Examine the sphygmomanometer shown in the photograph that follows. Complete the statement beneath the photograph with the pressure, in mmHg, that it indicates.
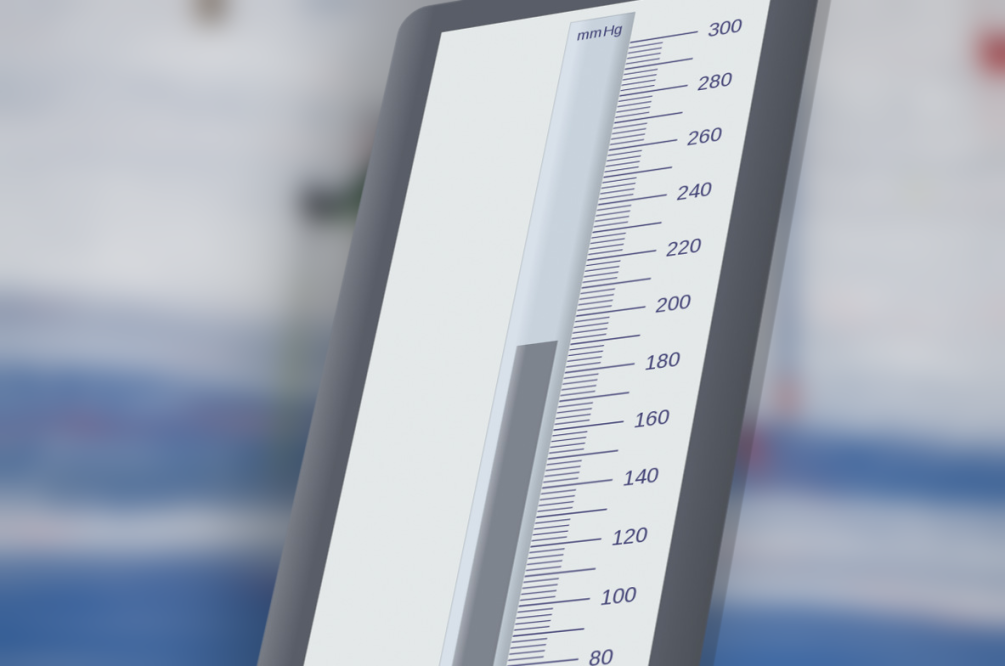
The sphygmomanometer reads 192 mmHg
